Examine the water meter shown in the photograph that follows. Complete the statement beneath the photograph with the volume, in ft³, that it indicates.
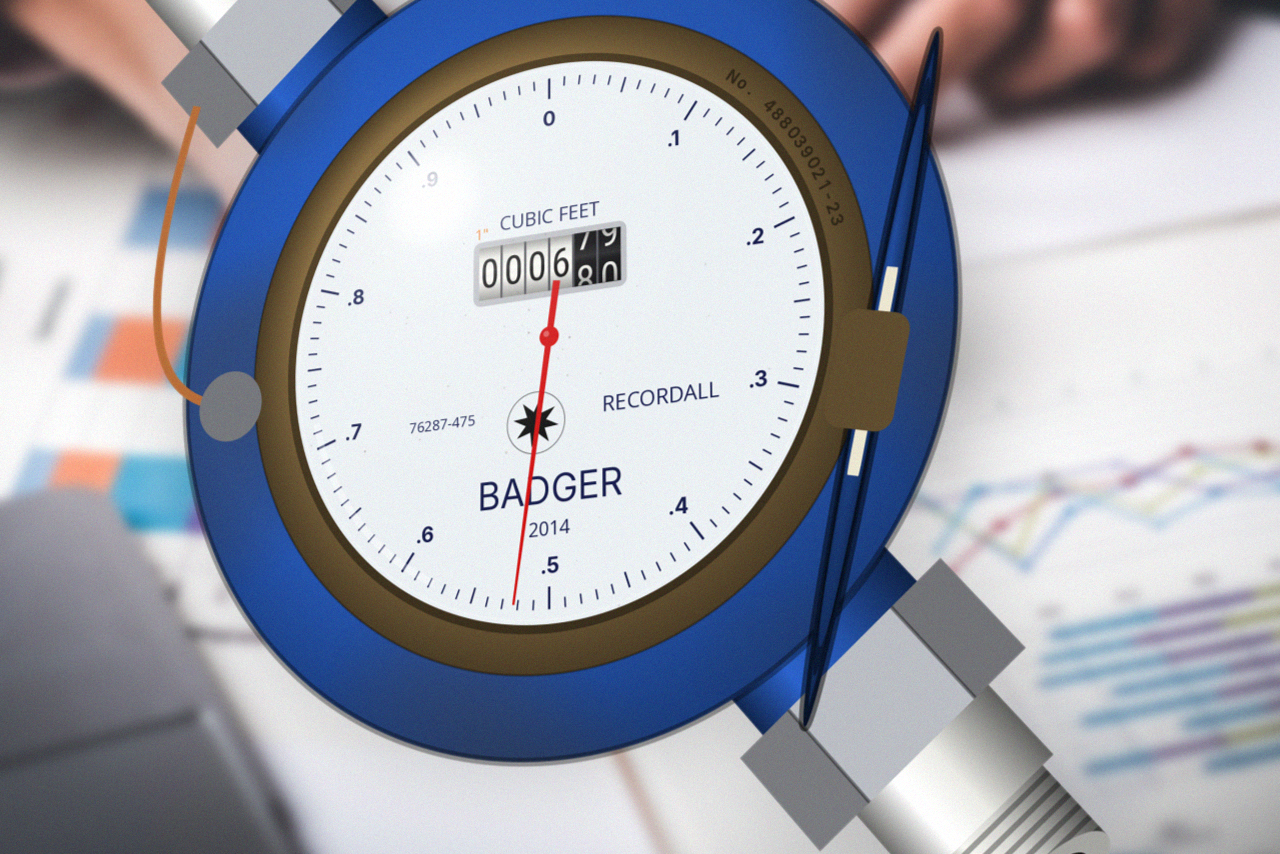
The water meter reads 679.52 ft³
